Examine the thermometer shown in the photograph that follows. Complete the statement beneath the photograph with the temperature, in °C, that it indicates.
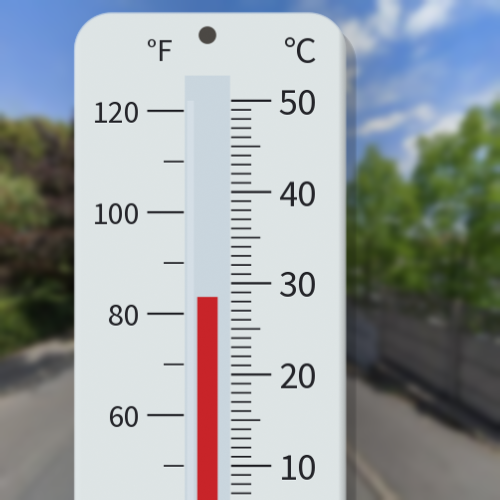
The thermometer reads 28.5 °C
